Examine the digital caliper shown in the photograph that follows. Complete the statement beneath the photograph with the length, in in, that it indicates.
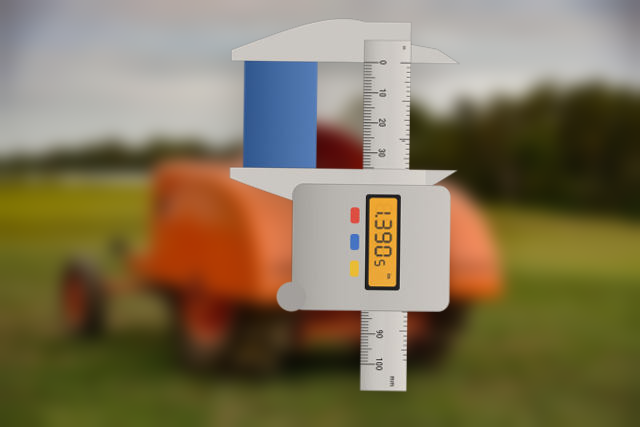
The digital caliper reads 1.3905 in
